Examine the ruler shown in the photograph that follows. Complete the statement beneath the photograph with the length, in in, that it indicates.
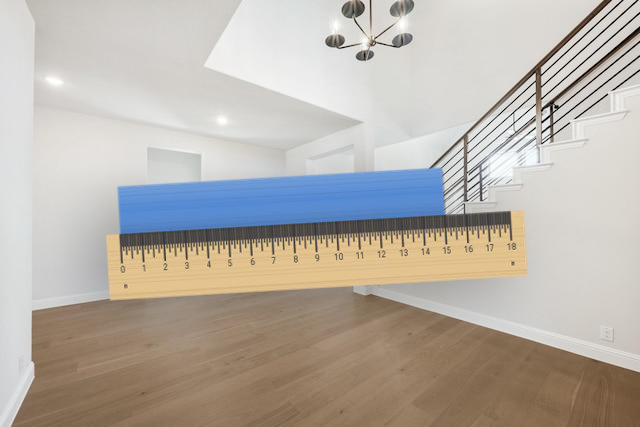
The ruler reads 15 in
